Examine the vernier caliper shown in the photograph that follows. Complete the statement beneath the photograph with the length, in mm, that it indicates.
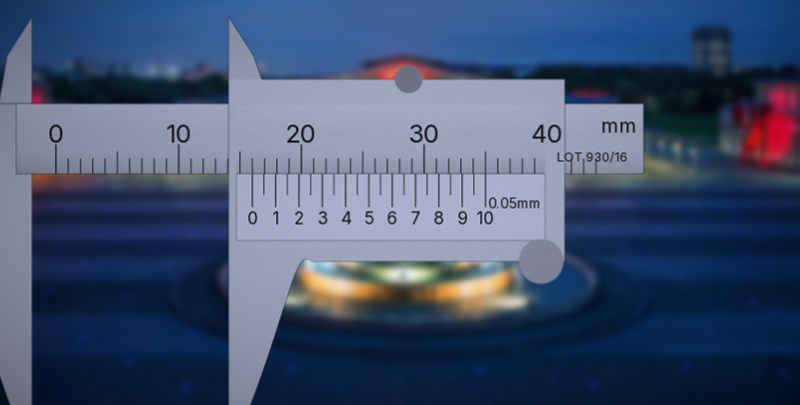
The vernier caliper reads 16.0 mm
